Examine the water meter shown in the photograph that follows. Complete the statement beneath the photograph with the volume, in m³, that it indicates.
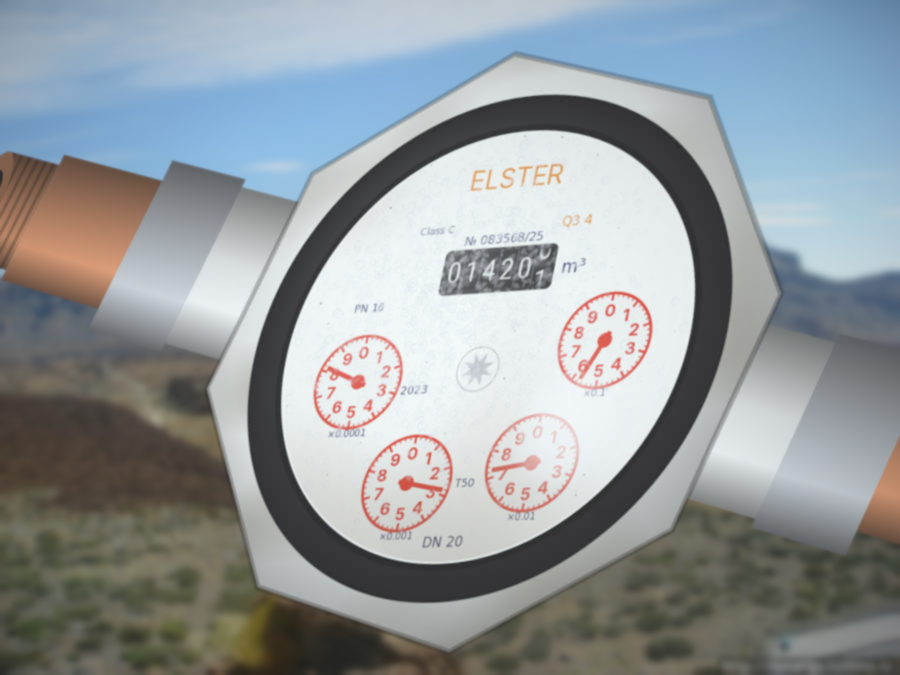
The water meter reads 14200.5728 m³
